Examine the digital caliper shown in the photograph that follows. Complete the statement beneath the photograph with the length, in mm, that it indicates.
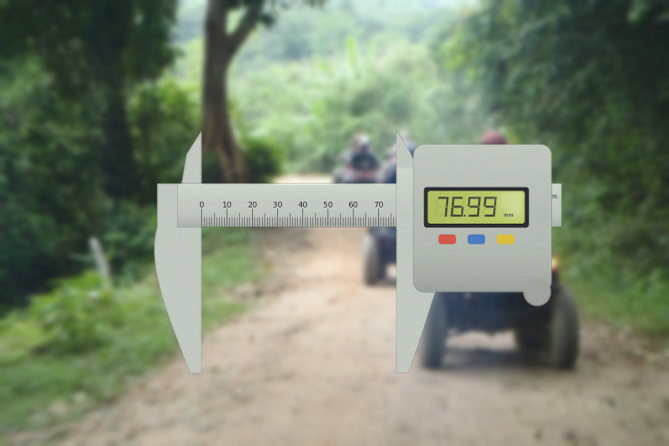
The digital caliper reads 76.99 mm
